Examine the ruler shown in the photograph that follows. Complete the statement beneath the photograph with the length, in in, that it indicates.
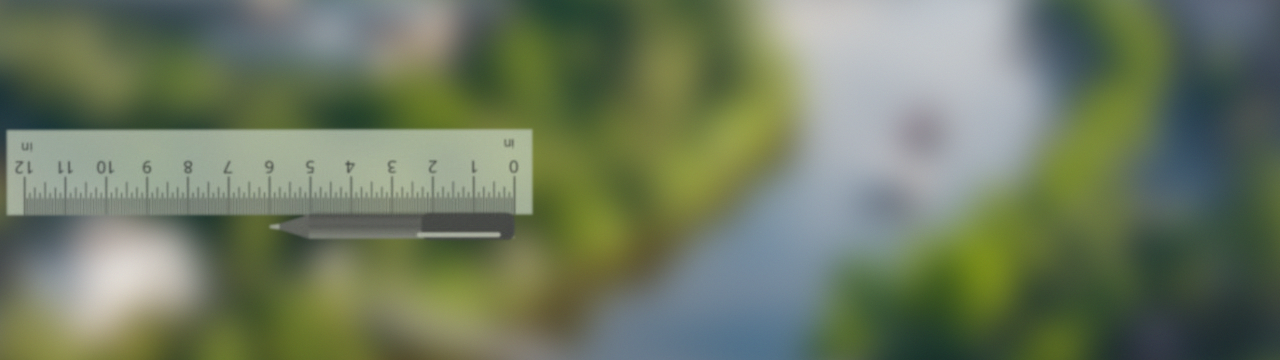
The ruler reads 6 in
